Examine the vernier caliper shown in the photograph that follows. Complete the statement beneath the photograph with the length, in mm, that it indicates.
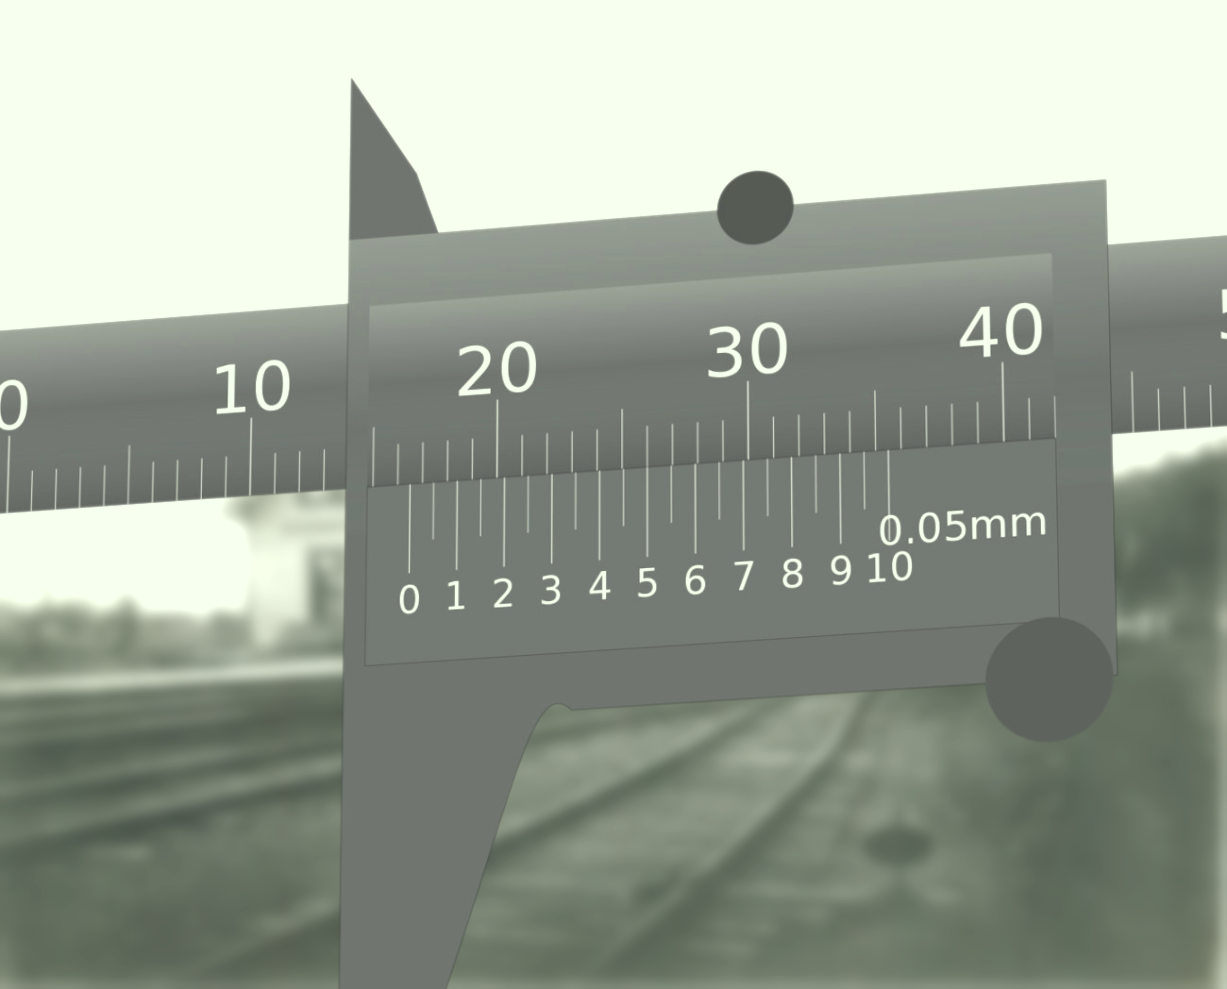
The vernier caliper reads 16.50 mm
